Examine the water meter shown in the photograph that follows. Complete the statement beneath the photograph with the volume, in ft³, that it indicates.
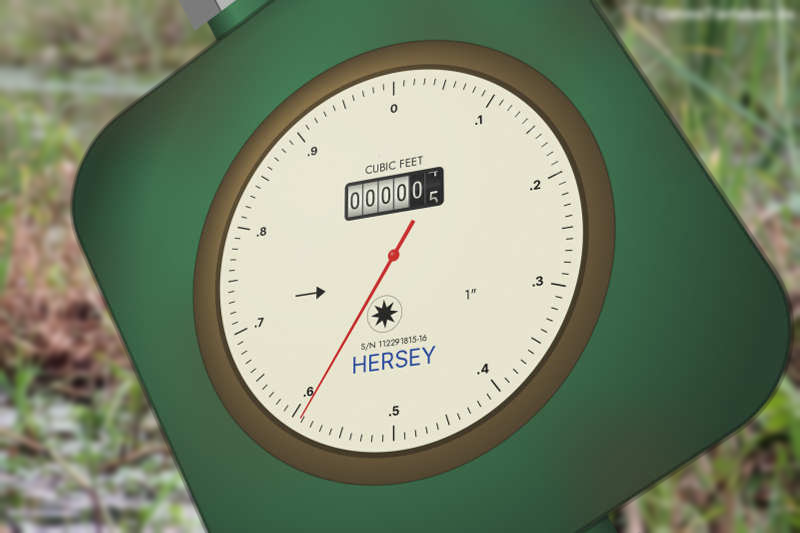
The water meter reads 4.59 ft³
